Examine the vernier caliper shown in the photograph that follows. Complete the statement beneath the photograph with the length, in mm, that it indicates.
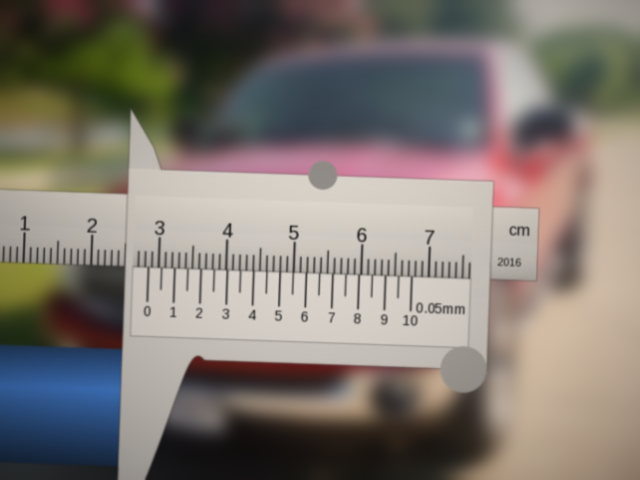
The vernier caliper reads 28.5 mm
